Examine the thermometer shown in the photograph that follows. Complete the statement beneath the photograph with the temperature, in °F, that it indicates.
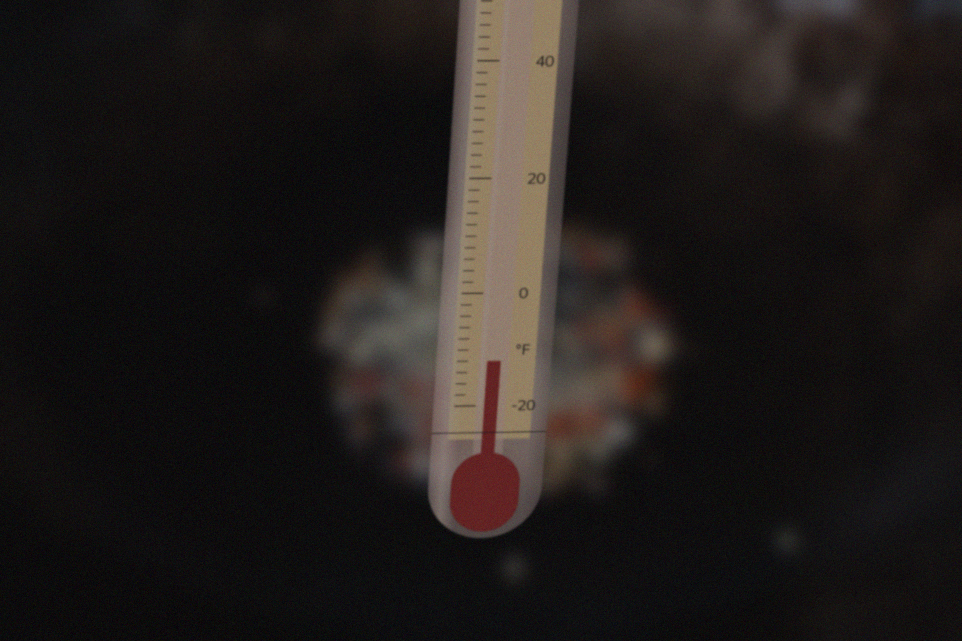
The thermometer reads -12 °F
